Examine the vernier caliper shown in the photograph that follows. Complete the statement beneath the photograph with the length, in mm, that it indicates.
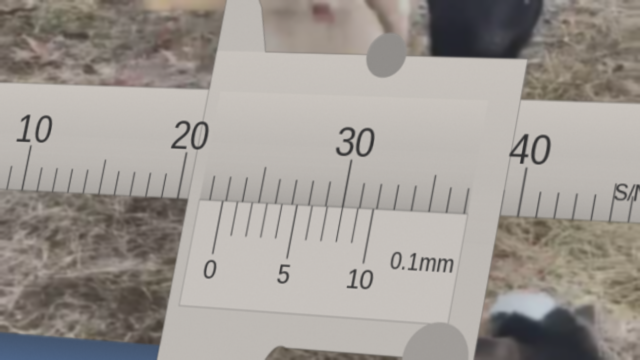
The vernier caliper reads 22.8 mm
